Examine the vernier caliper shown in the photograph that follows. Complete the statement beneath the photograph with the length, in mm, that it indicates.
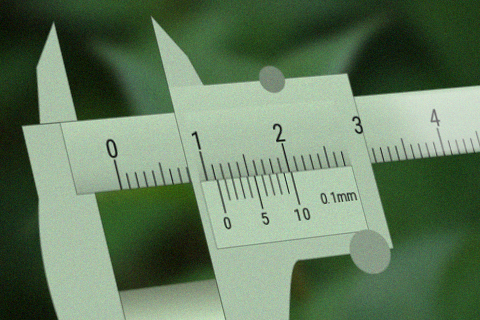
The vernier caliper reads 11.2 mm
